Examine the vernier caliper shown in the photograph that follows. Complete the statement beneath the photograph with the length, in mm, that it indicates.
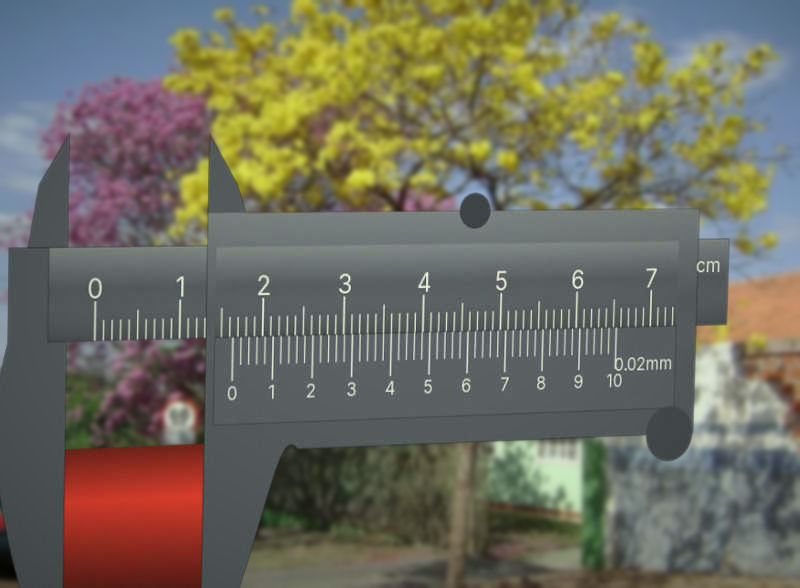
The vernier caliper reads 16.4 mm
